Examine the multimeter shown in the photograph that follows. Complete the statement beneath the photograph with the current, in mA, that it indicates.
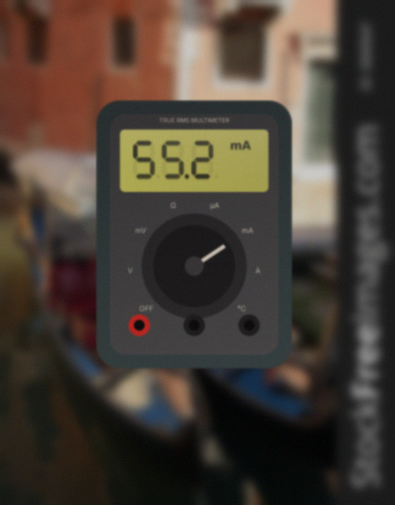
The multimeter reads 55.2 mA
